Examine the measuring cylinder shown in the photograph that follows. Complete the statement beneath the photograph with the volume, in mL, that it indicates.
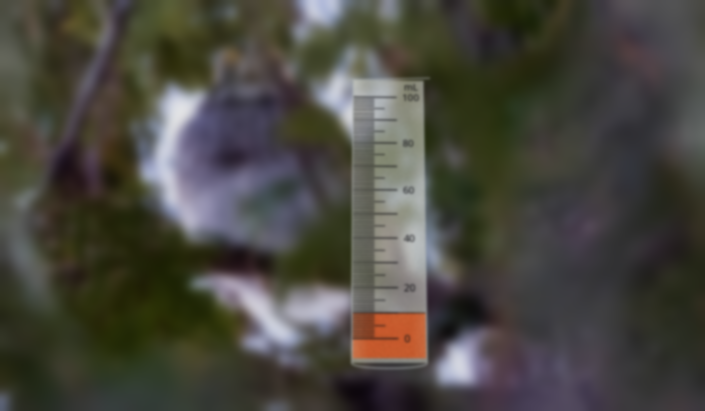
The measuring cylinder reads 10 mL
